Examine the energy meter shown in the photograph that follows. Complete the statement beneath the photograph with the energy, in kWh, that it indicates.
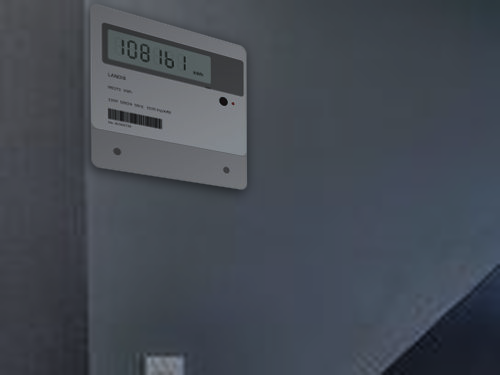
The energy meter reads 108161 kWh
